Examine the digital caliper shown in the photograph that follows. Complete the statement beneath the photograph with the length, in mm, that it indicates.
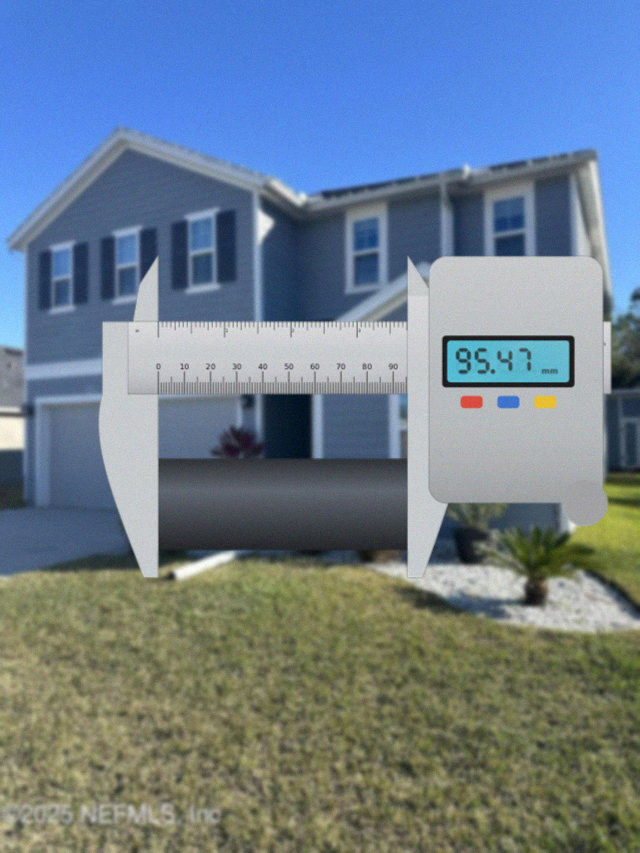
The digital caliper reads 95.47 mm
